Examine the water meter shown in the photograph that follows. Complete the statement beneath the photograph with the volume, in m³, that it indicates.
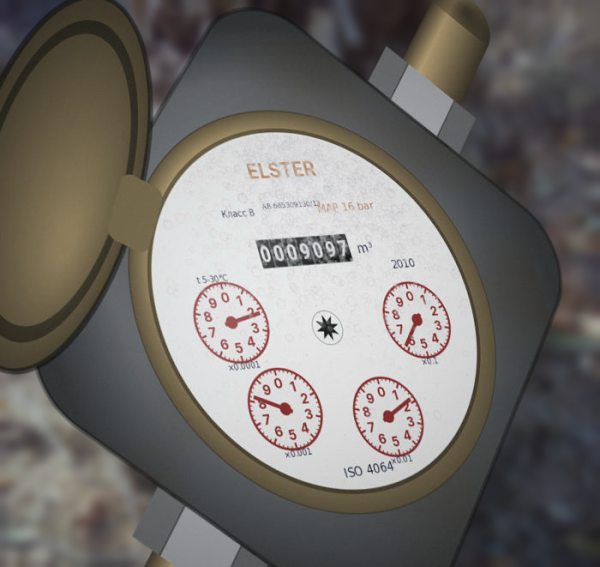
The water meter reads 9097.6182 m³
